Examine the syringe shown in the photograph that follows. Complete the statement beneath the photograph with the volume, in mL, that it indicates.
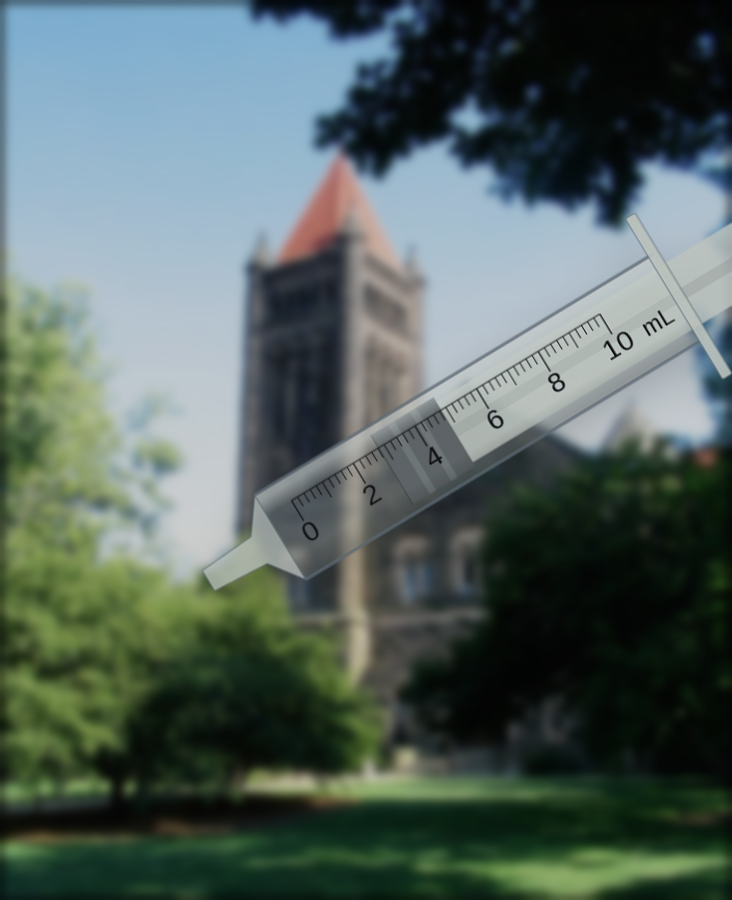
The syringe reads 2.8 mL
